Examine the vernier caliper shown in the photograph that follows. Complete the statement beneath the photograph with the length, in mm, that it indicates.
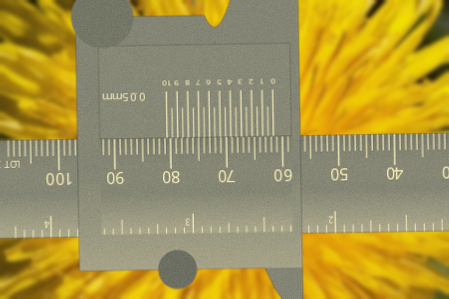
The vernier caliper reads 61.6 mm
